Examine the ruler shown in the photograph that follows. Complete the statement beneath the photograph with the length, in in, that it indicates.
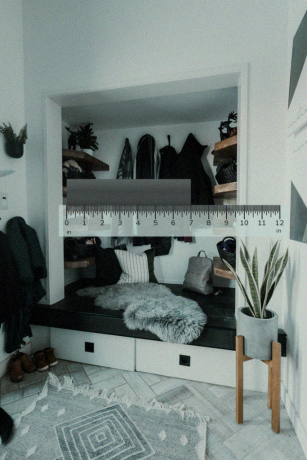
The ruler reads 7 in
